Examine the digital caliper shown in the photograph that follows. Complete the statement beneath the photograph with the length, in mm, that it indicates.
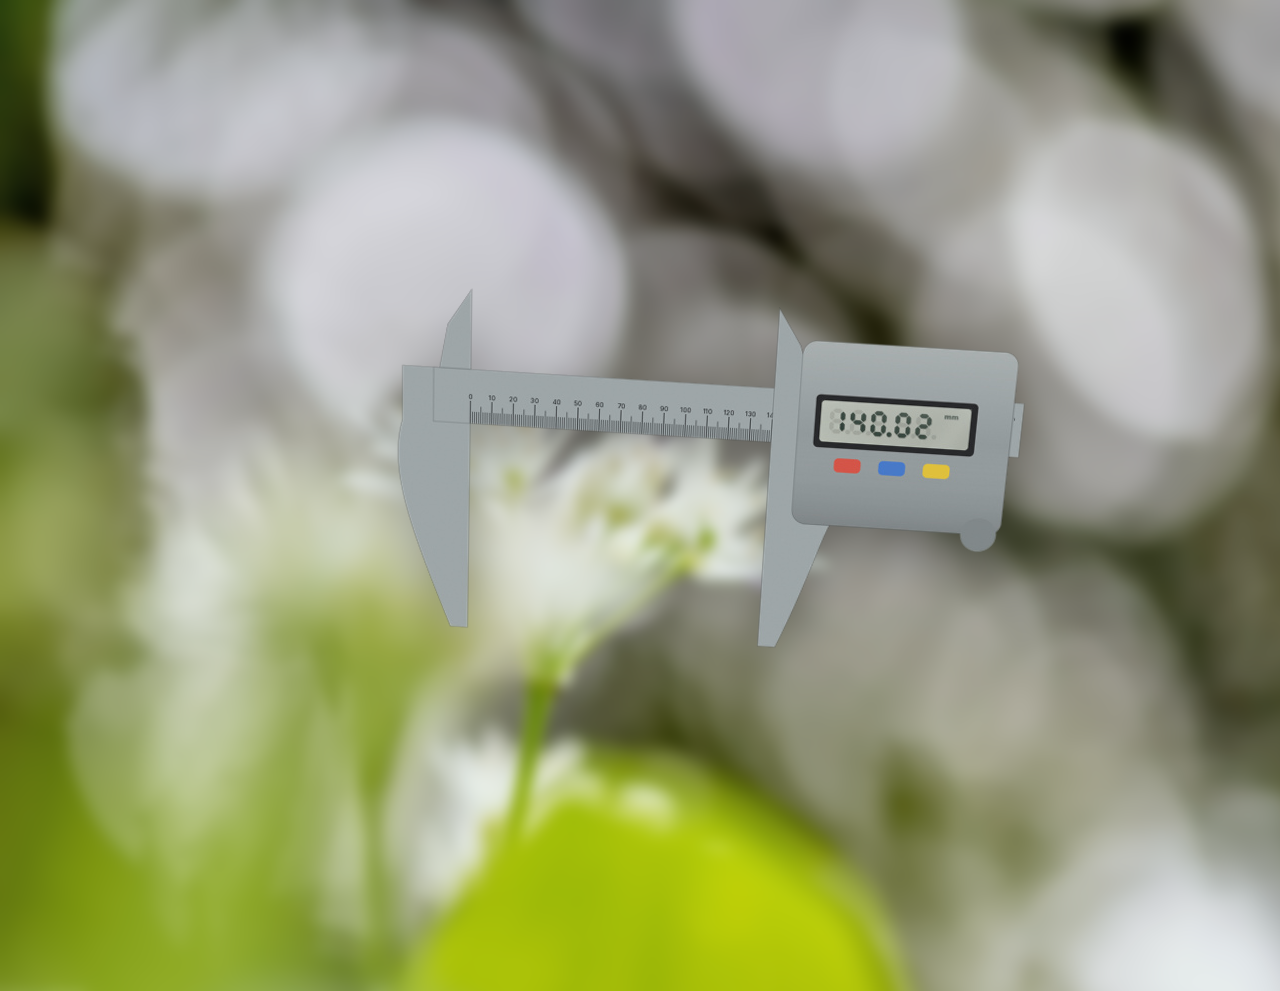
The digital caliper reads 140.02 mm
